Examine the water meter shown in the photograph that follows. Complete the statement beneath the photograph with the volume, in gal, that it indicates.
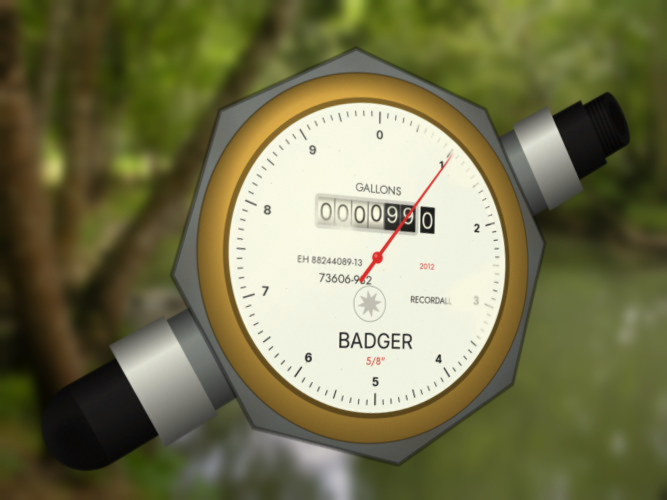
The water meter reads 991.0 gal
